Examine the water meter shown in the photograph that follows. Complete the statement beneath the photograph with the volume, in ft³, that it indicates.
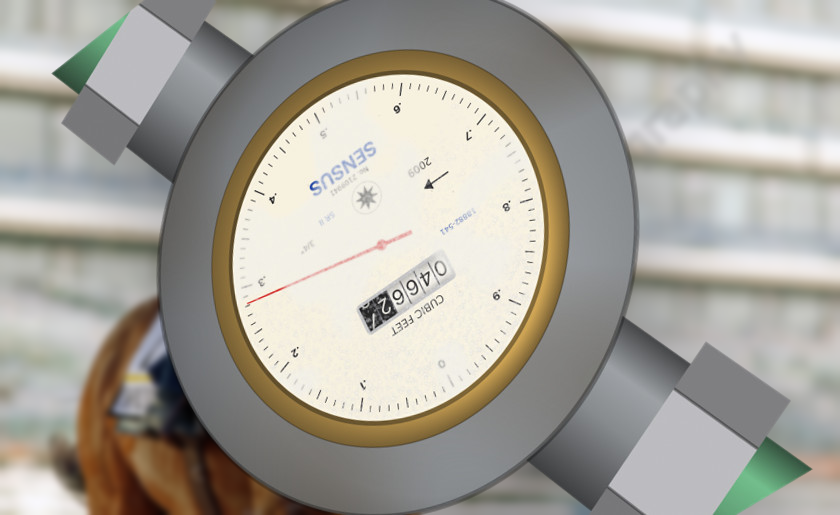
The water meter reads 46627.28 ft³
